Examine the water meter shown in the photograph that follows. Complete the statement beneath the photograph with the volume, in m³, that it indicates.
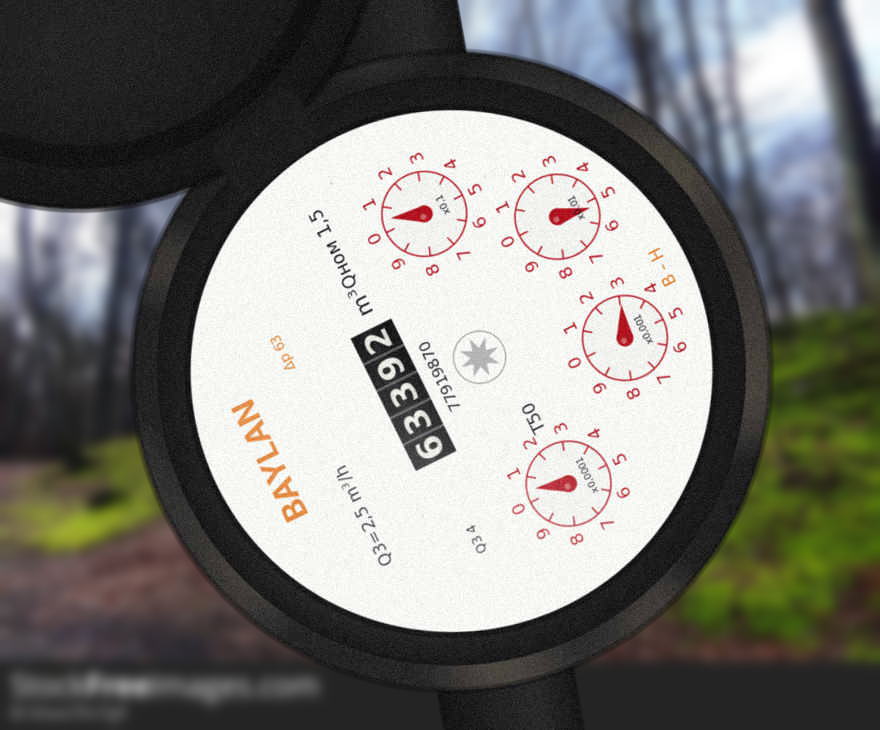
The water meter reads 63392.0530 m³
